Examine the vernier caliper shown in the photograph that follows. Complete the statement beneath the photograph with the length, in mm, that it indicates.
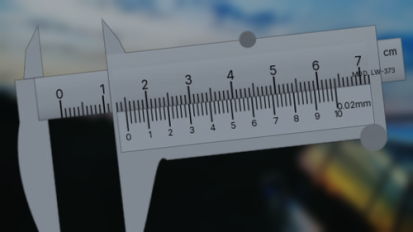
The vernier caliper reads 15.0 mm
